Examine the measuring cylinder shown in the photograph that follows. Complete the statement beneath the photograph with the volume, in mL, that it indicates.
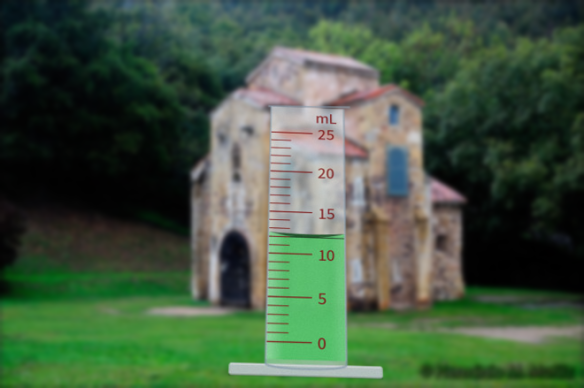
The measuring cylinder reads 12 mL
